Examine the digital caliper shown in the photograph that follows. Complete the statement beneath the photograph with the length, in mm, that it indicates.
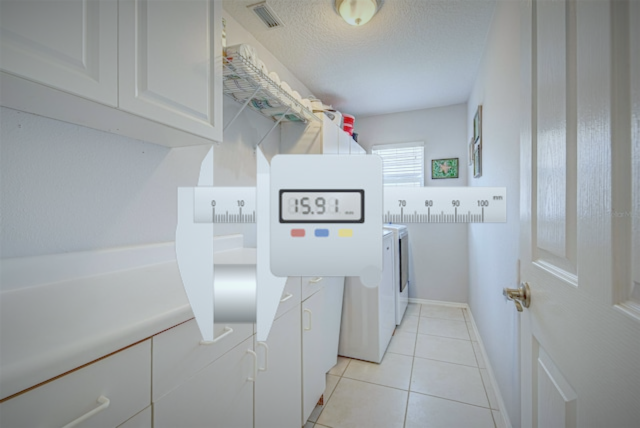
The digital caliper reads 15.91 mm
